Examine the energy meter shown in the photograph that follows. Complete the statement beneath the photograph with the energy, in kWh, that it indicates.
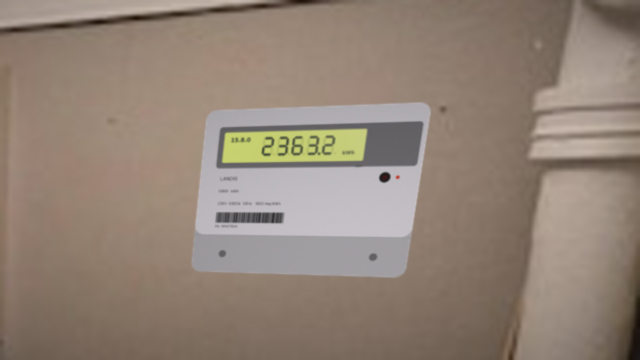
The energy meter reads 2363.2 kWh
